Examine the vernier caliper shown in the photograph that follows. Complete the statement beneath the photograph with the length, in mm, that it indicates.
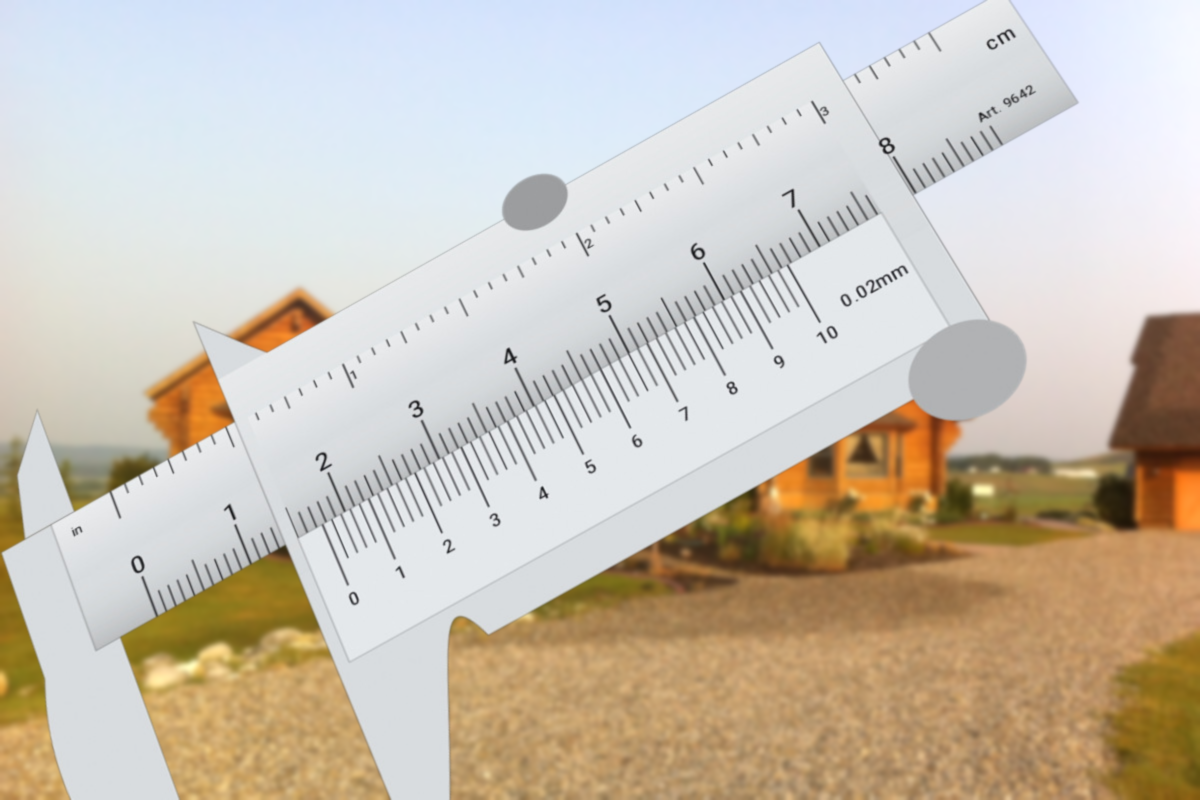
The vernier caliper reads 17.6 mm
